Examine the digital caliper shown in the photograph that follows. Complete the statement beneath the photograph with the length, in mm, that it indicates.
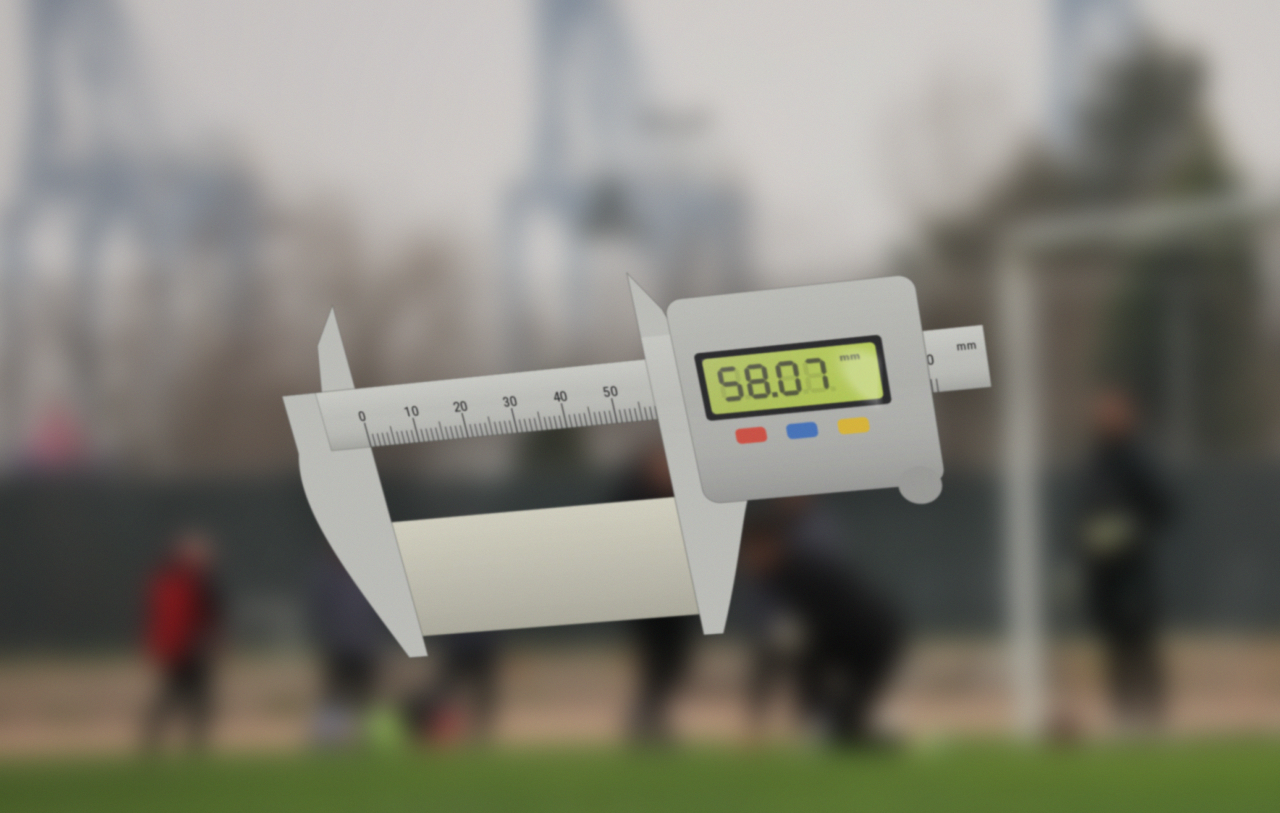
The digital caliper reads 58.07 mm
